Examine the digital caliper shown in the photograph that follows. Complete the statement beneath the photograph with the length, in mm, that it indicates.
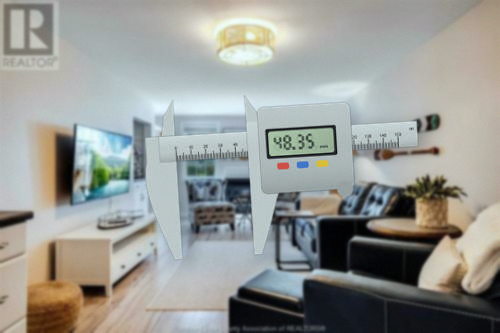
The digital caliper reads 48.35 mm
